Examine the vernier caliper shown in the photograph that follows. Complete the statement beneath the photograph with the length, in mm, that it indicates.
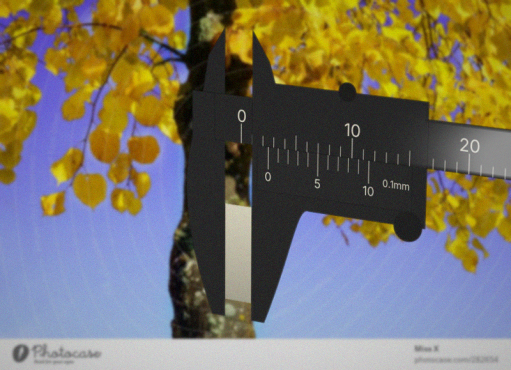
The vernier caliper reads 2.5 mm
